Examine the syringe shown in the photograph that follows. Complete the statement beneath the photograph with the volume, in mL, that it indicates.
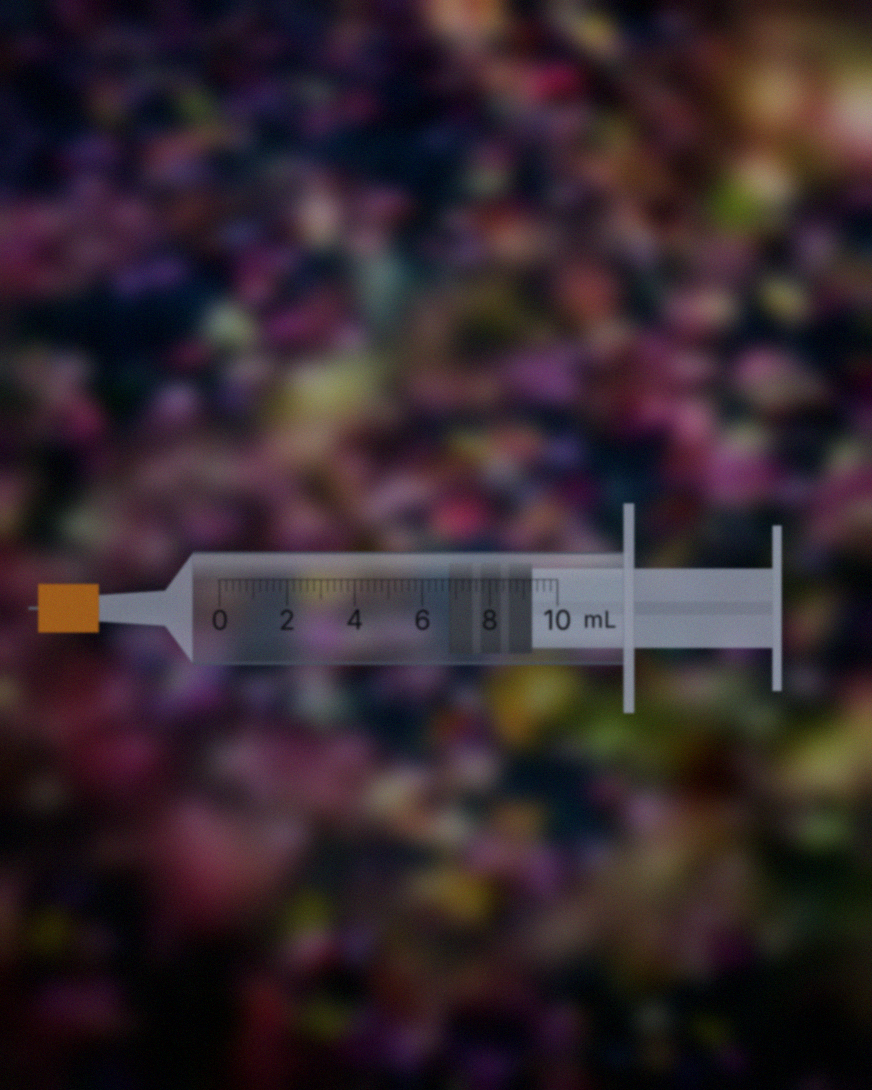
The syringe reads 6.8 mL
